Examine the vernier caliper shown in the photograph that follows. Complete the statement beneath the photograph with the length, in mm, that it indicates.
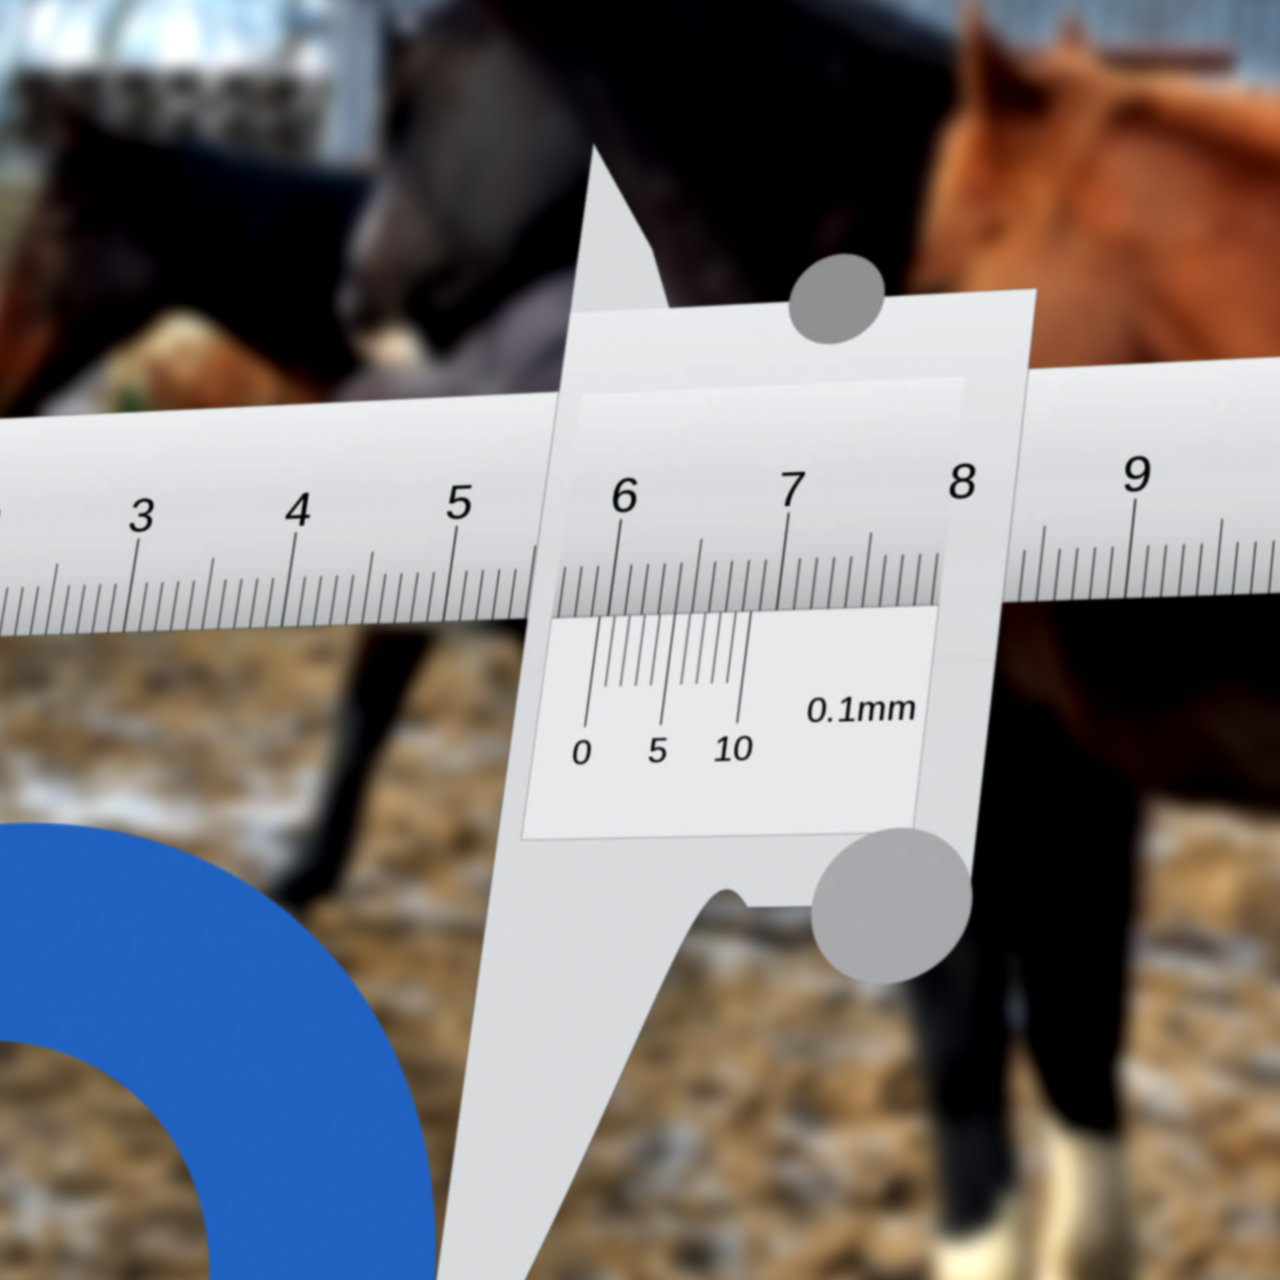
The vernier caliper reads 59.5 mm
